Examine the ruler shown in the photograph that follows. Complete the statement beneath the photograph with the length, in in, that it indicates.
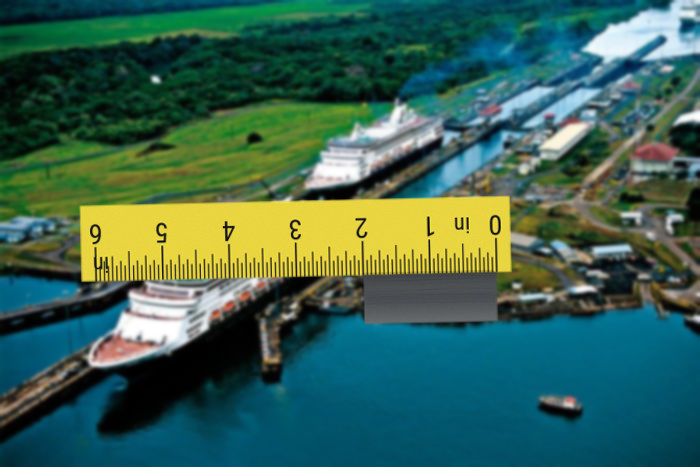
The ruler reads 2 in
